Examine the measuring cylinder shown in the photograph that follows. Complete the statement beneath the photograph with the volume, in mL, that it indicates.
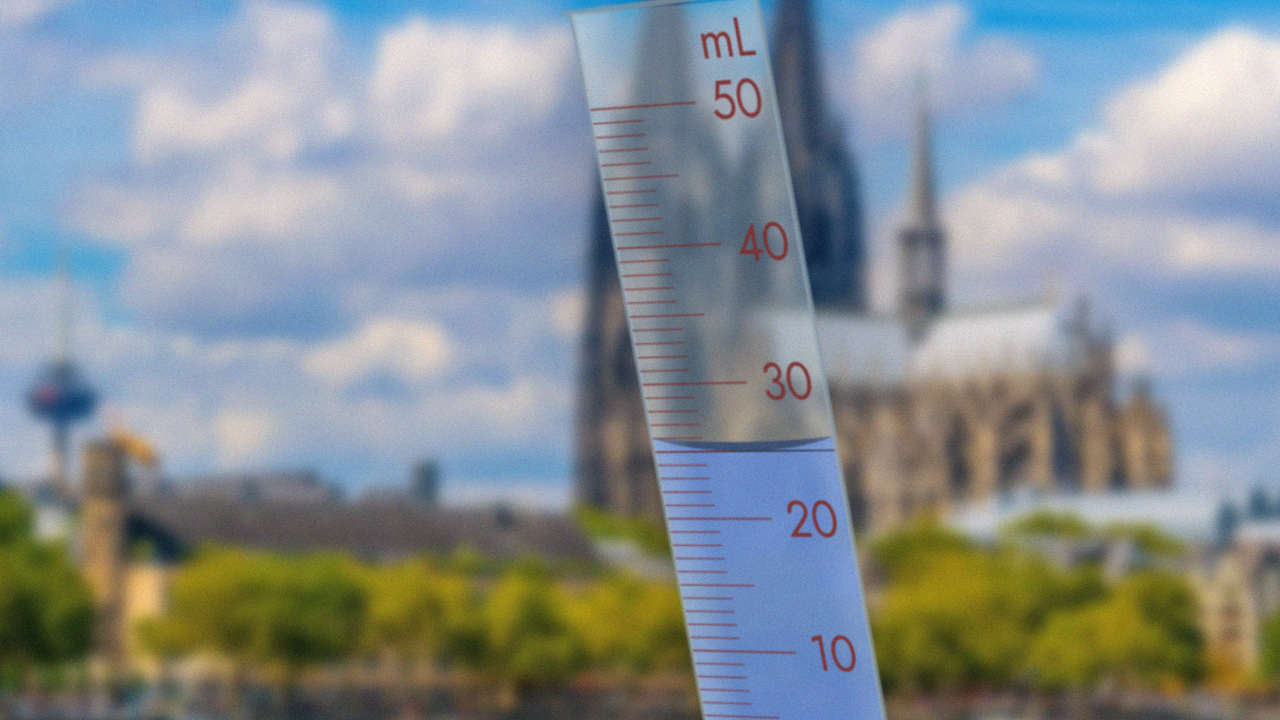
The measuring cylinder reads 25 mL
